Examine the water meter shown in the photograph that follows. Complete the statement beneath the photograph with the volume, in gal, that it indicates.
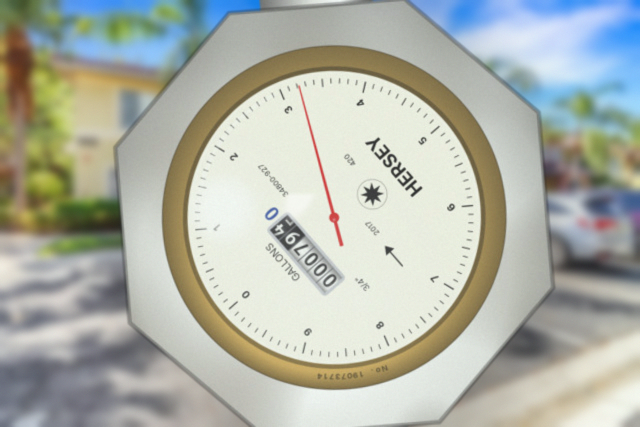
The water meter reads 7943.2 gal
